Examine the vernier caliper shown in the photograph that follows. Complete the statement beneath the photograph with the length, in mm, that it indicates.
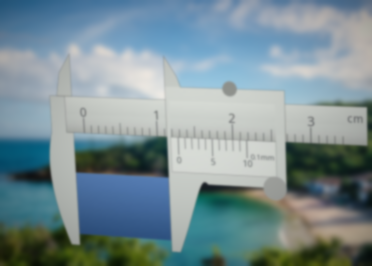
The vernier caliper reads 12.8 mm
